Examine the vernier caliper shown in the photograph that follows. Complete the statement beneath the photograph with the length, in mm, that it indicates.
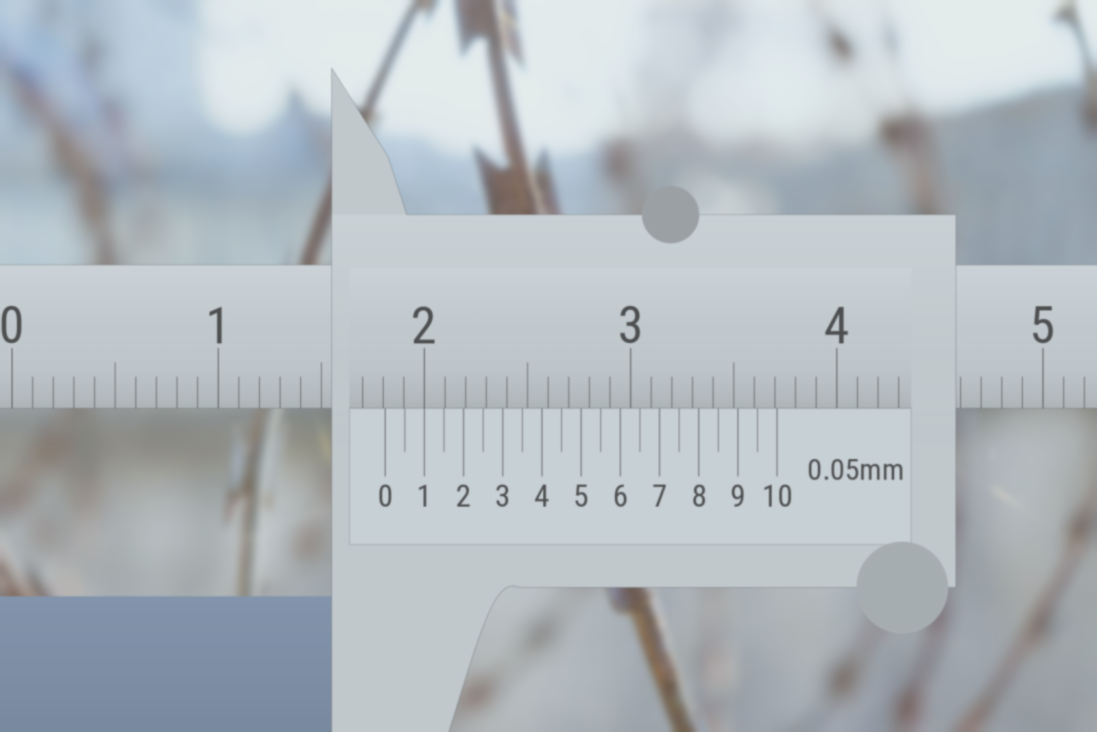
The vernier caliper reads 18.1 mm
